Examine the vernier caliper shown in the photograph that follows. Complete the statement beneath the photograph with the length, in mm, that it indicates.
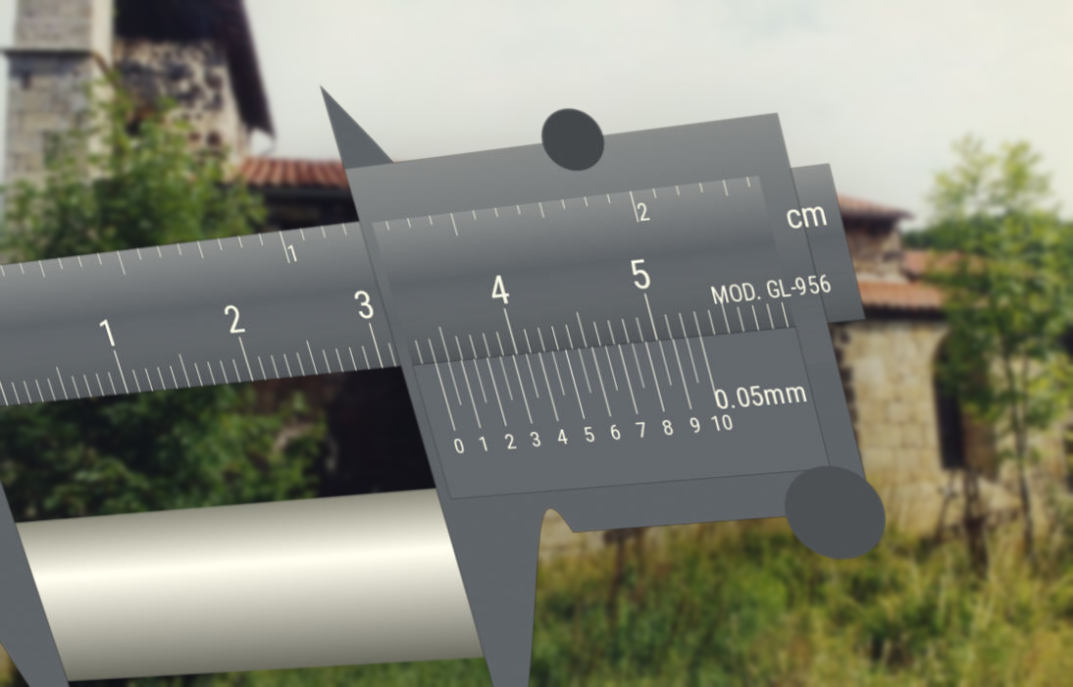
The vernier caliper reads 34.0 mm
